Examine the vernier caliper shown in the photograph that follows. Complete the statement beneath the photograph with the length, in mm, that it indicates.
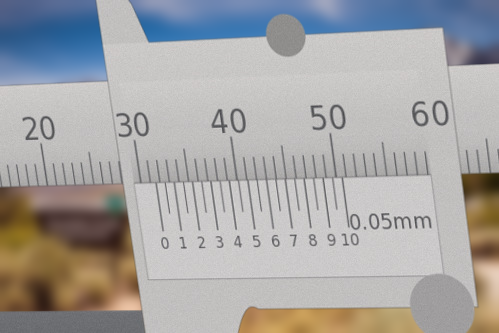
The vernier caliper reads 31.6 mm
